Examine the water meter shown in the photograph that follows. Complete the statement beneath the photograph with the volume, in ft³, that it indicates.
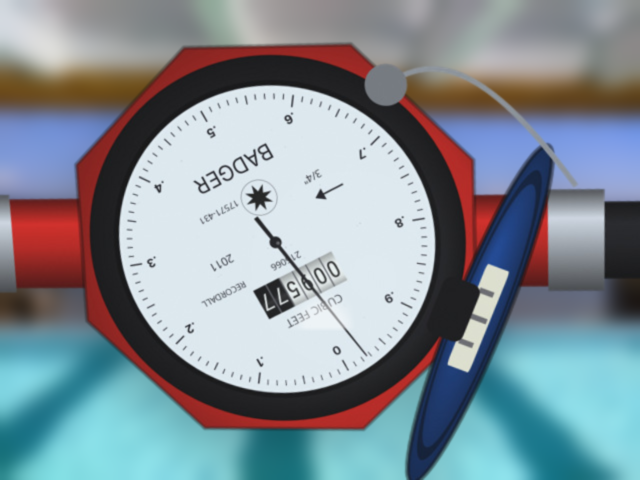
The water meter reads 9576.97 ft³
